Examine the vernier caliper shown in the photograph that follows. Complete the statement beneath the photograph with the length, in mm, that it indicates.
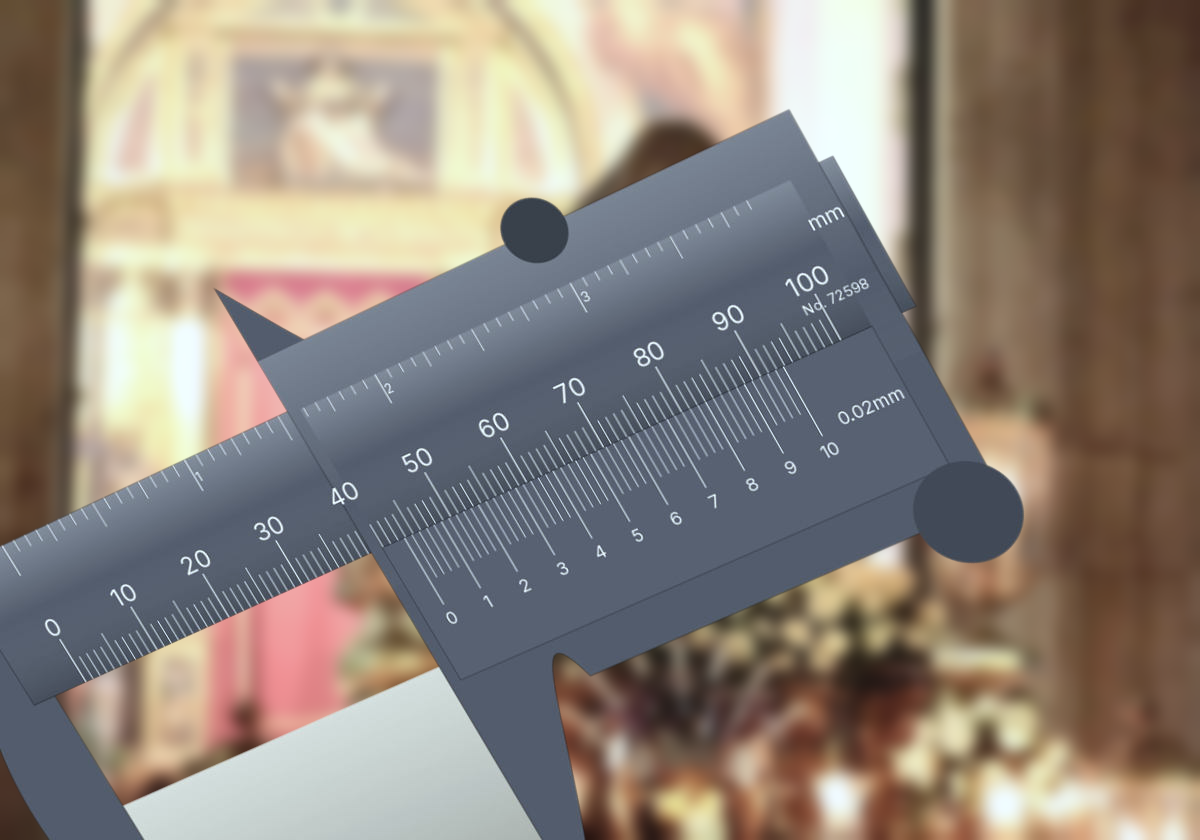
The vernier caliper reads 43.8 mm
